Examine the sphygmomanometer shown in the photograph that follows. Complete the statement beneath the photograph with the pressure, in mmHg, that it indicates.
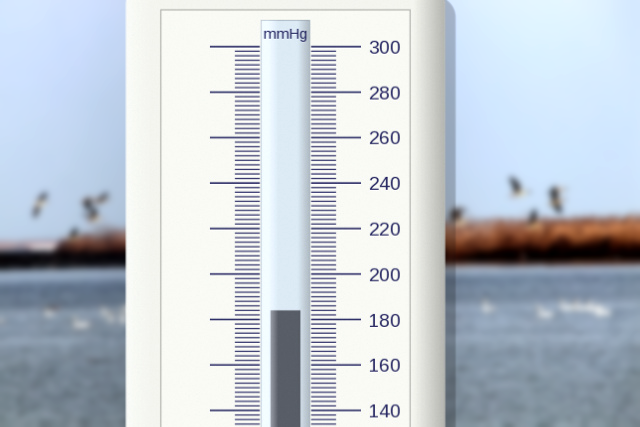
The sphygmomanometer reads 184 mmHg
